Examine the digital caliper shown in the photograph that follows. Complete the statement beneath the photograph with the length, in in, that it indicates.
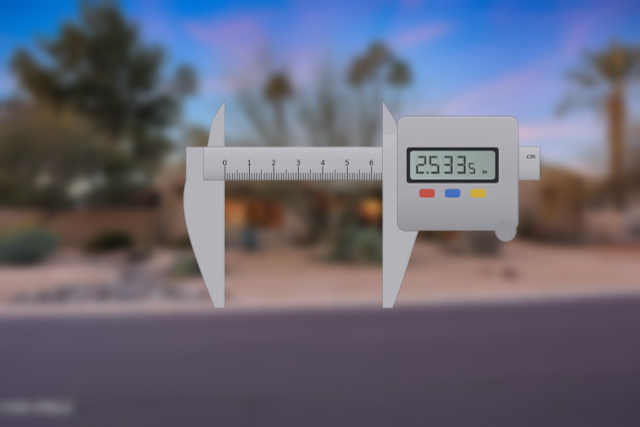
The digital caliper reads 2.5335 in
